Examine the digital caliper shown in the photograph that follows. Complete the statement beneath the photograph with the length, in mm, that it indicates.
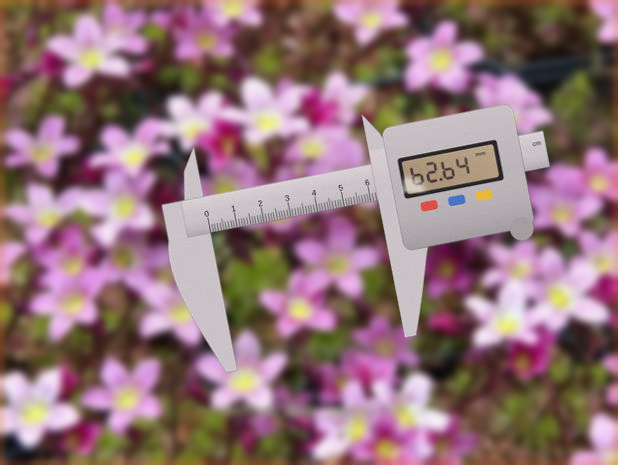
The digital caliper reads 62.64 mm
